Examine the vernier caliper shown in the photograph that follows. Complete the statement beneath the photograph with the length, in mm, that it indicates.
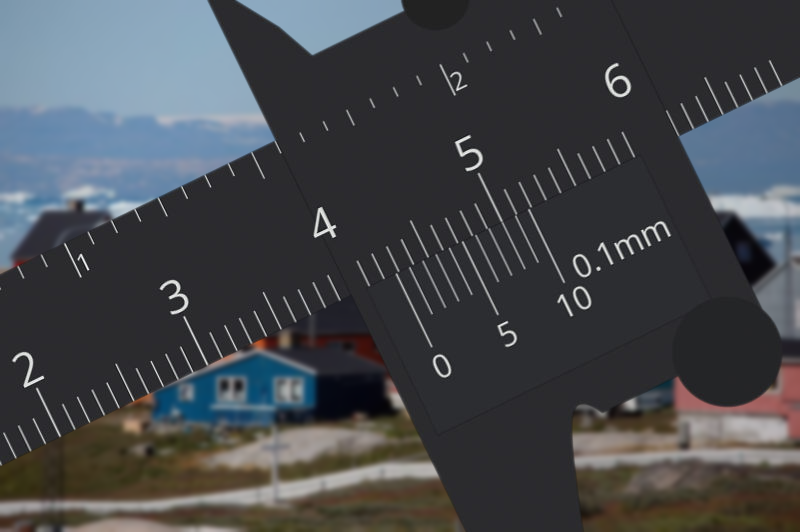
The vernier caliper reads 42.8 mm
